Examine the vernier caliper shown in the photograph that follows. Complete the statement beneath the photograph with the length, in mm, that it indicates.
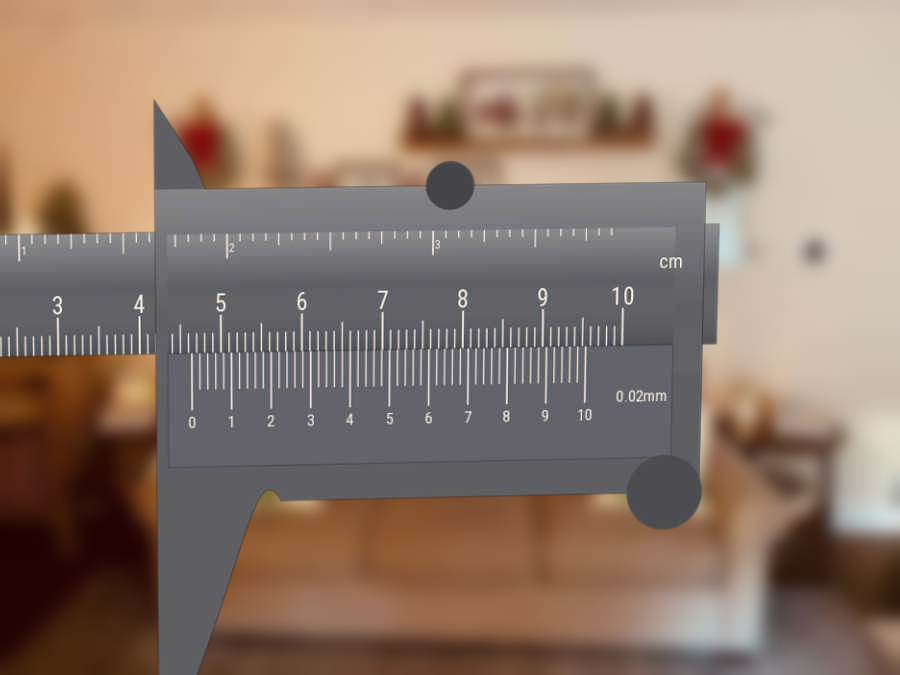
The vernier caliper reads 46.4 mm
